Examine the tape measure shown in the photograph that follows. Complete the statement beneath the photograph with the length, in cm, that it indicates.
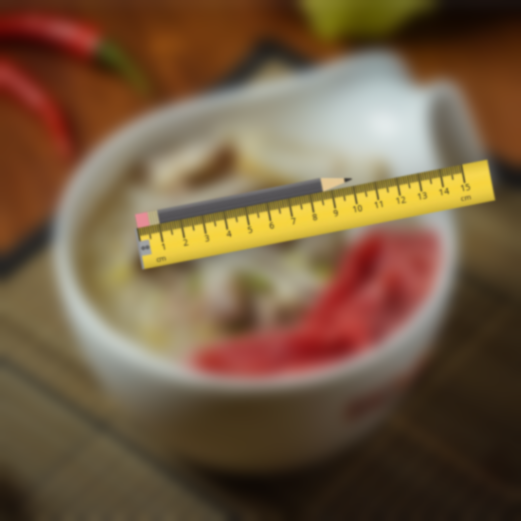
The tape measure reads 10 cm
